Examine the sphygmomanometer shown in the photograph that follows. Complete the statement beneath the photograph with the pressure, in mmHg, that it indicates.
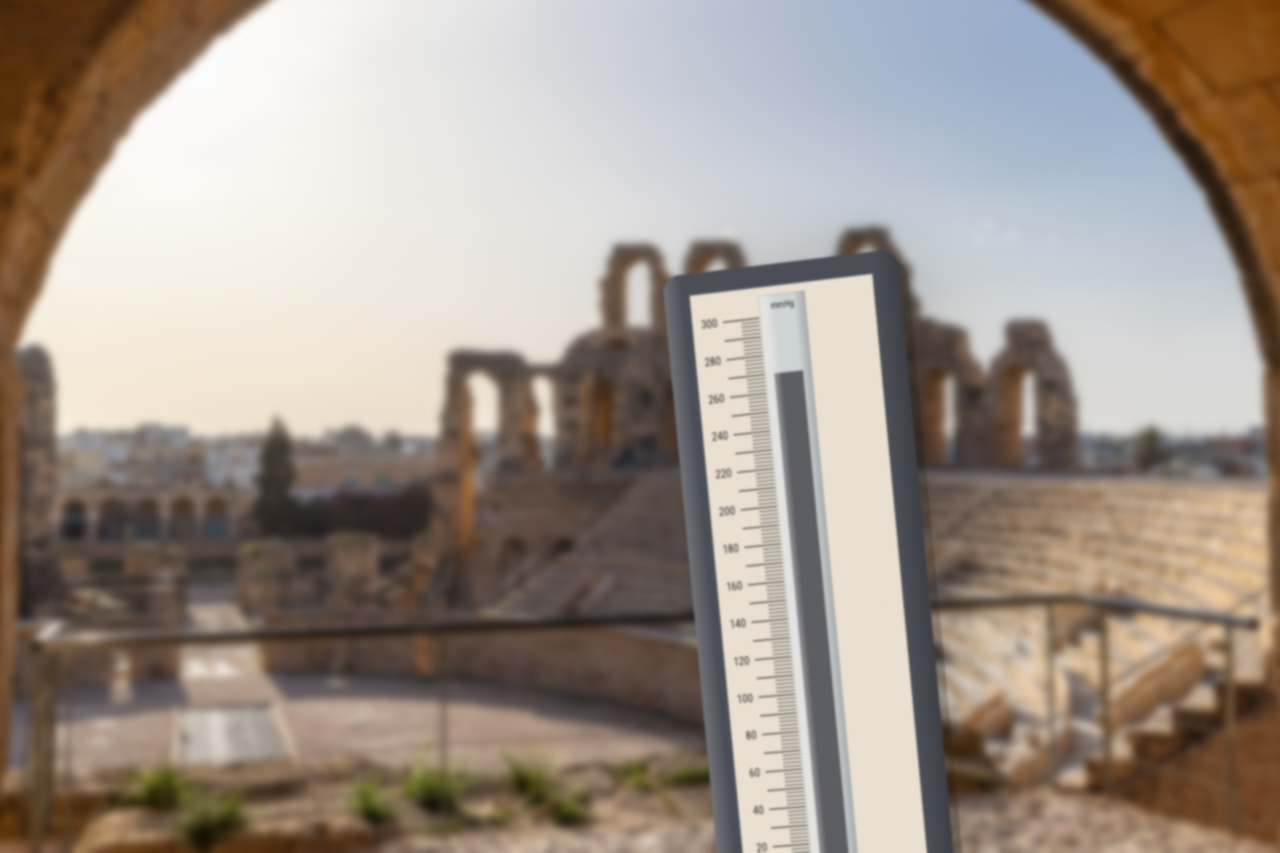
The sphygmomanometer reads 270 mmHg
